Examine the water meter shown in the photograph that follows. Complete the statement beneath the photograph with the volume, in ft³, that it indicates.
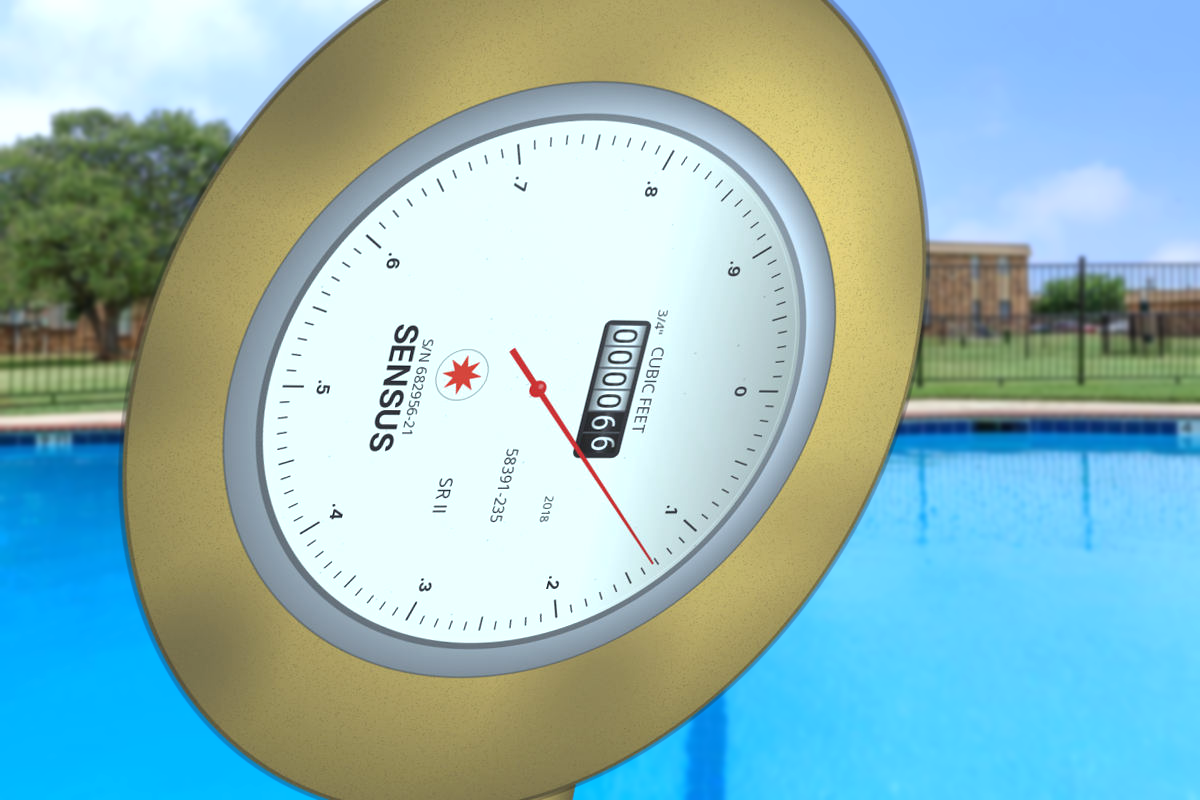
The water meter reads 66.13 ft³
